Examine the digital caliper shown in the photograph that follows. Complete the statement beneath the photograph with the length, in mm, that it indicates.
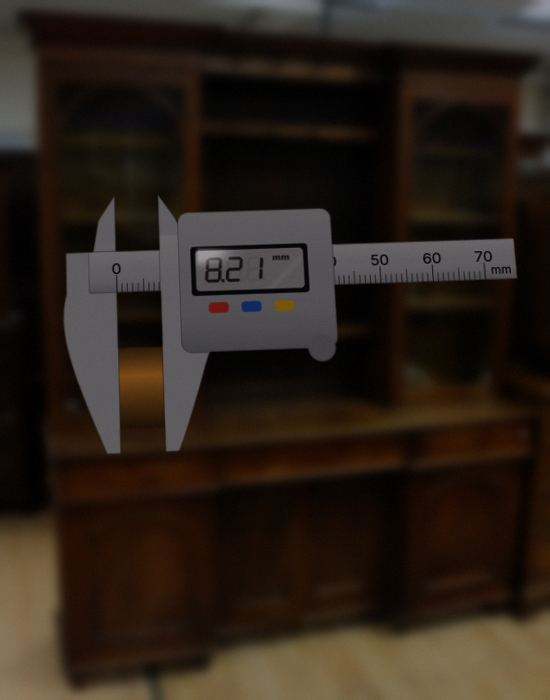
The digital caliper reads 8.21 mm
